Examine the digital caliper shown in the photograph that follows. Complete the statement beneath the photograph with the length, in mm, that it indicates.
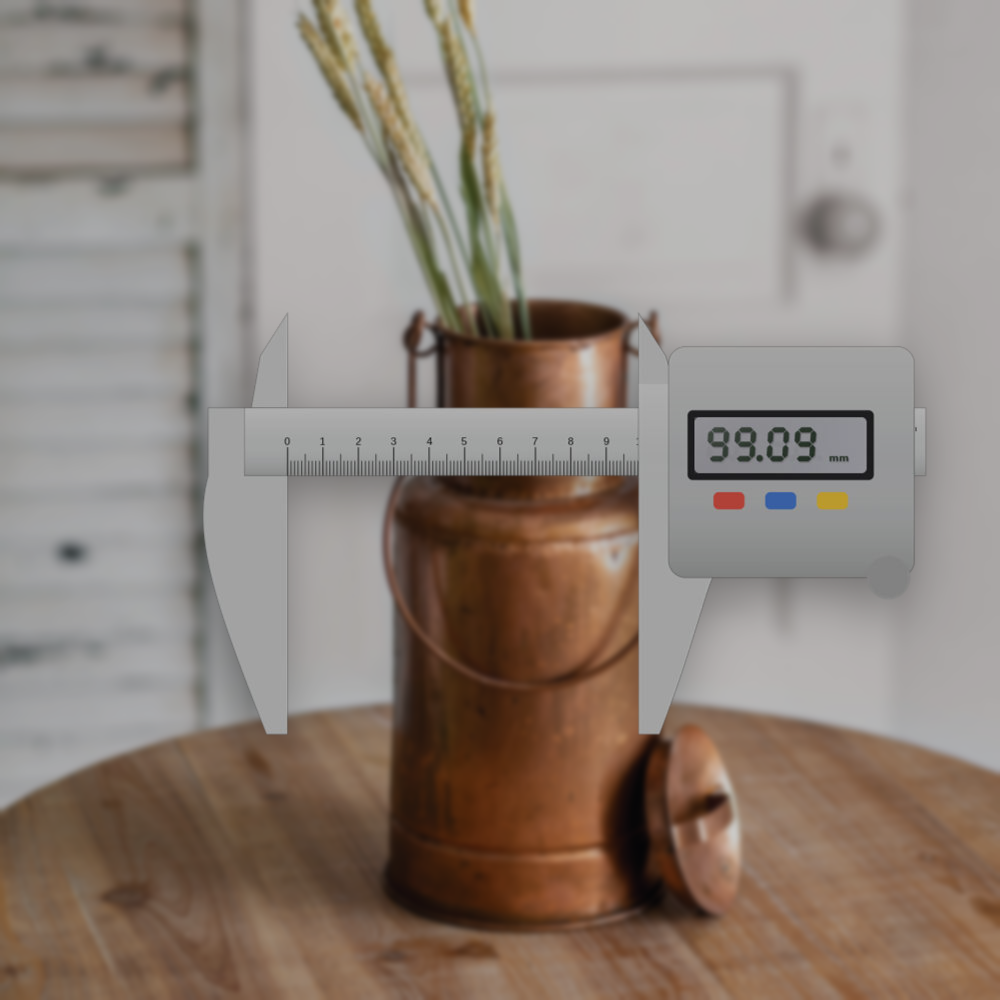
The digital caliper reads 99.09 mm
